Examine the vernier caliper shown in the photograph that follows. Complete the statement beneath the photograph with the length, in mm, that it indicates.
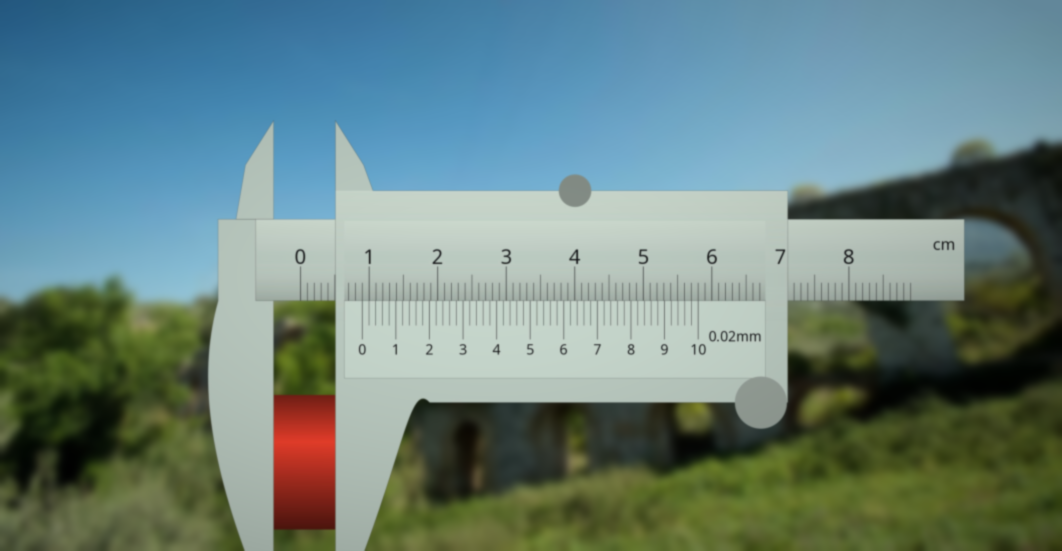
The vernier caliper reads 9.0 mm
